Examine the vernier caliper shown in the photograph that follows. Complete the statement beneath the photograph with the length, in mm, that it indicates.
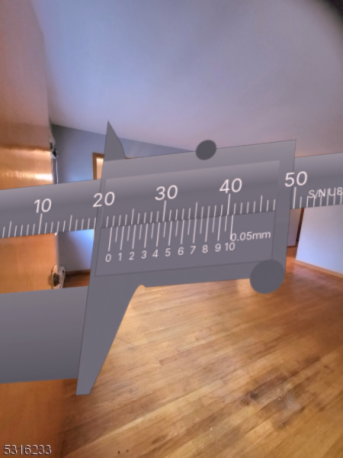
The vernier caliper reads 21.8 mm
